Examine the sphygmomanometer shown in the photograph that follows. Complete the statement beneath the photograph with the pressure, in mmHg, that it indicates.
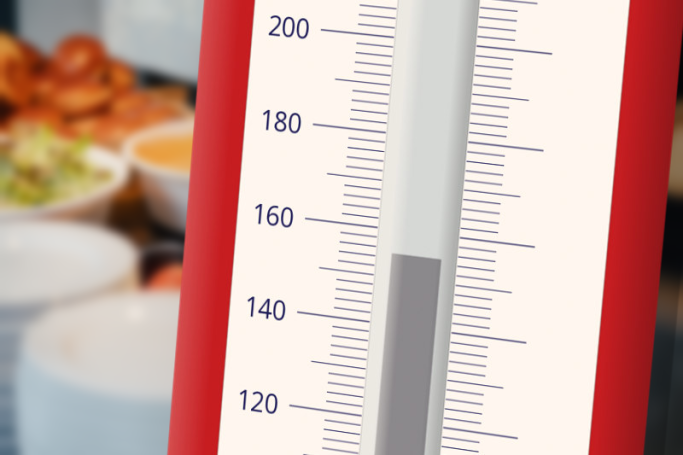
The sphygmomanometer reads 155 mmHg
